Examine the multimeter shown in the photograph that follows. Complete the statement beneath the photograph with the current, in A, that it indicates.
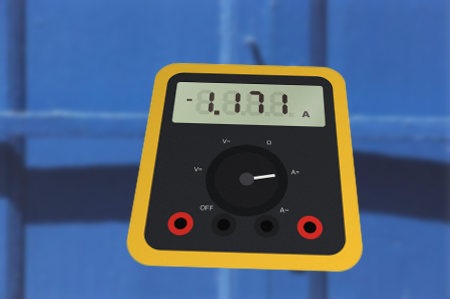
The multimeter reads -1.171 A
